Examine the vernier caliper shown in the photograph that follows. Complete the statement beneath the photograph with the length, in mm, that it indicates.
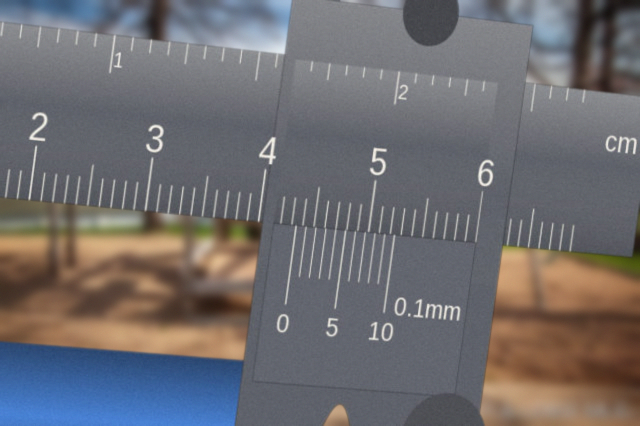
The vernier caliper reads 43.4 mm
